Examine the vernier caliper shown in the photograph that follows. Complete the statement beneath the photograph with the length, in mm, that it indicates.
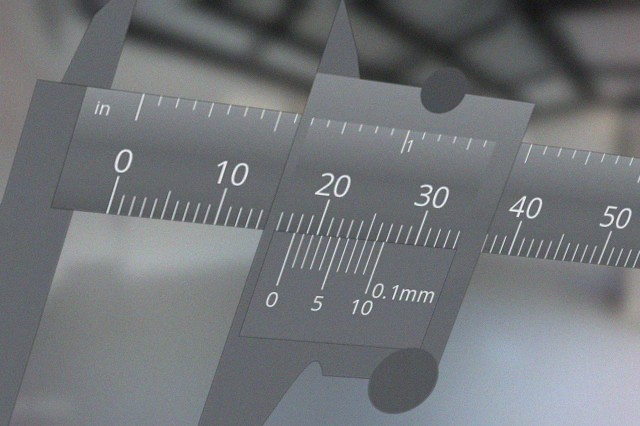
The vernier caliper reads 17.8 mm
